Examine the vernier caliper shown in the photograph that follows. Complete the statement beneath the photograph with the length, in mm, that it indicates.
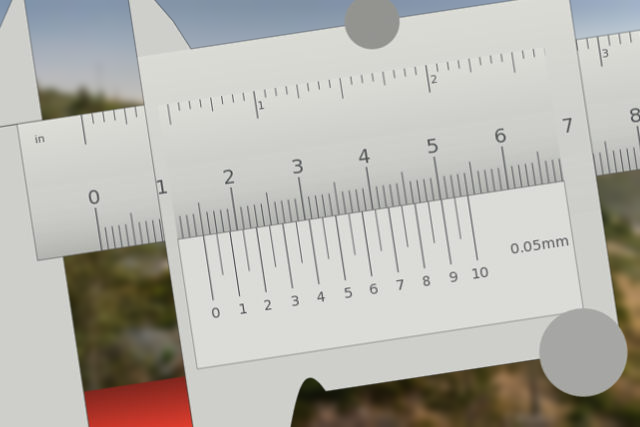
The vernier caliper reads 15.0 mm
